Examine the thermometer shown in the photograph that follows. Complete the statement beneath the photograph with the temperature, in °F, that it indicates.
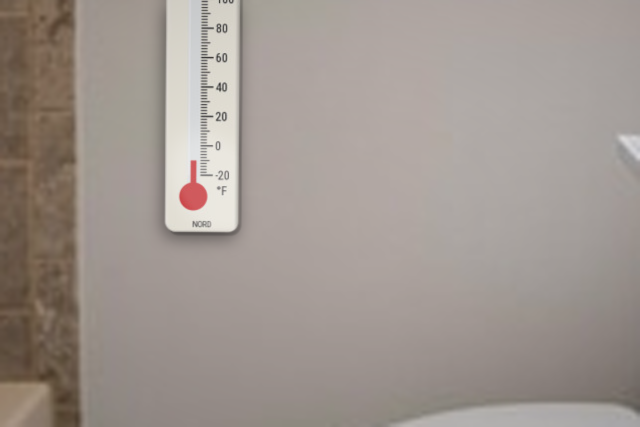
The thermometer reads -10 °F
